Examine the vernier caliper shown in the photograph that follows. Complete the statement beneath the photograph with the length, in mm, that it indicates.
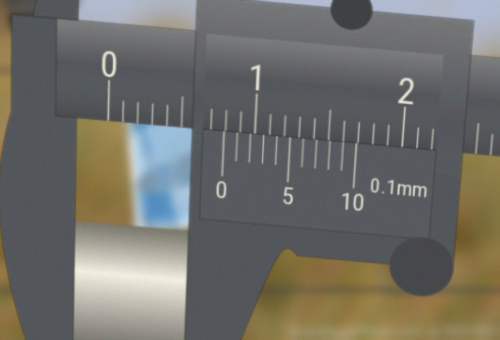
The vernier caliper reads 7.9 mm
